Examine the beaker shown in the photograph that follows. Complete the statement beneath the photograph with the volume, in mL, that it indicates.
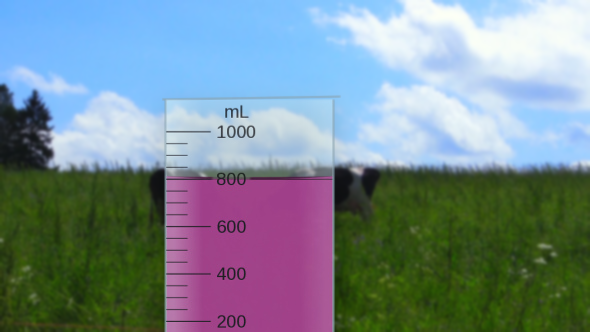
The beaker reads 800 mL
